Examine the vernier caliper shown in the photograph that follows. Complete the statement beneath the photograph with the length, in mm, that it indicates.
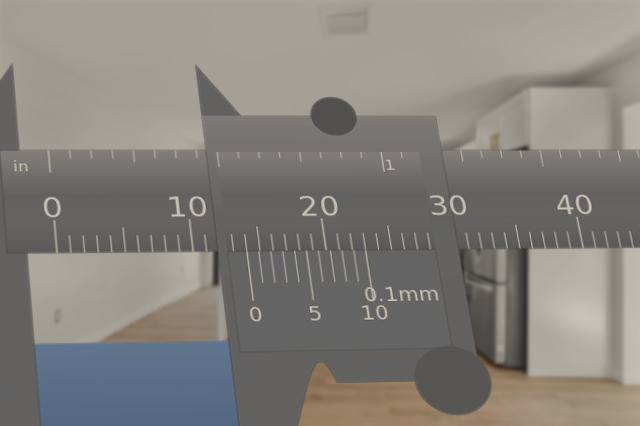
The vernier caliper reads 14.0 mm
